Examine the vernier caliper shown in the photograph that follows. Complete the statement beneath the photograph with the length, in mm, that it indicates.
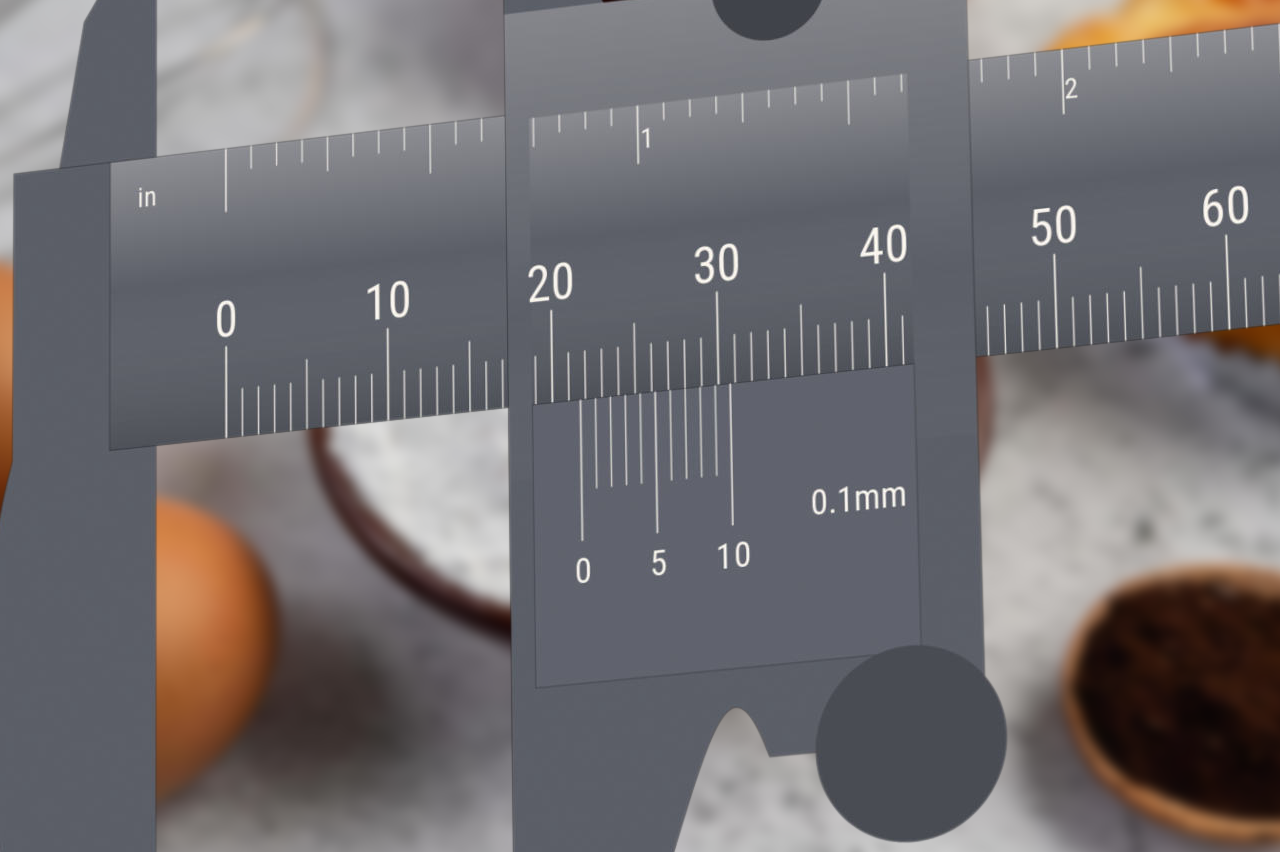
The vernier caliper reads 21.7 mm
